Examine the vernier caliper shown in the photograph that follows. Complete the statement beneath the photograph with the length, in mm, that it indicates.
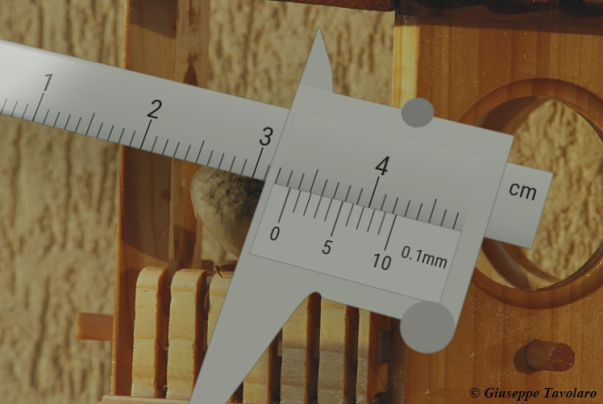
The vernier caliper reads 33.3 mm
